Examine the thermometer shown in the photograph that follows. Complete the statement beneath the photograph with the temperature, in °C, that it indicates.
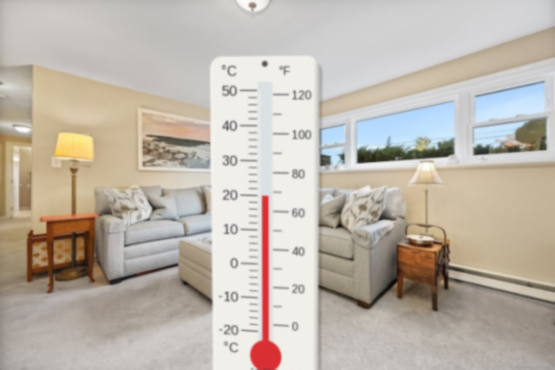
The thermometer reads 20 °C
